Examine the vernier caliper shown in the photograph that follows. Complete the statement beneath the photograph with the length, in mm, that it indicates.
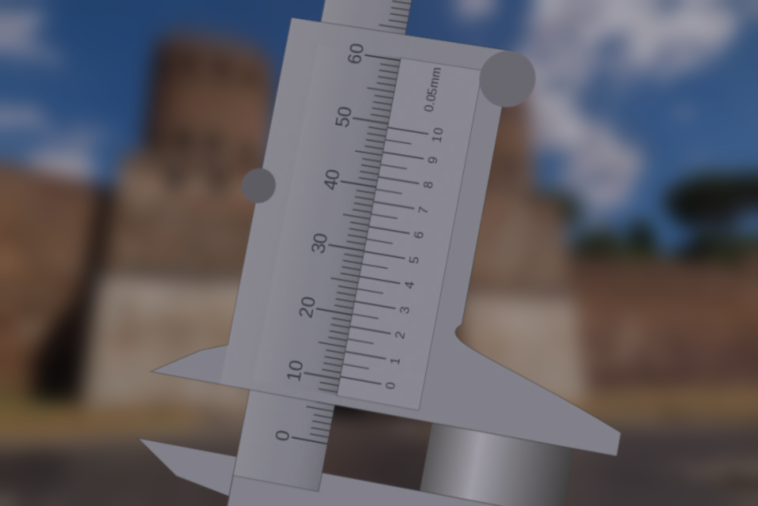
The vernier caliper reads 10.4 mm
